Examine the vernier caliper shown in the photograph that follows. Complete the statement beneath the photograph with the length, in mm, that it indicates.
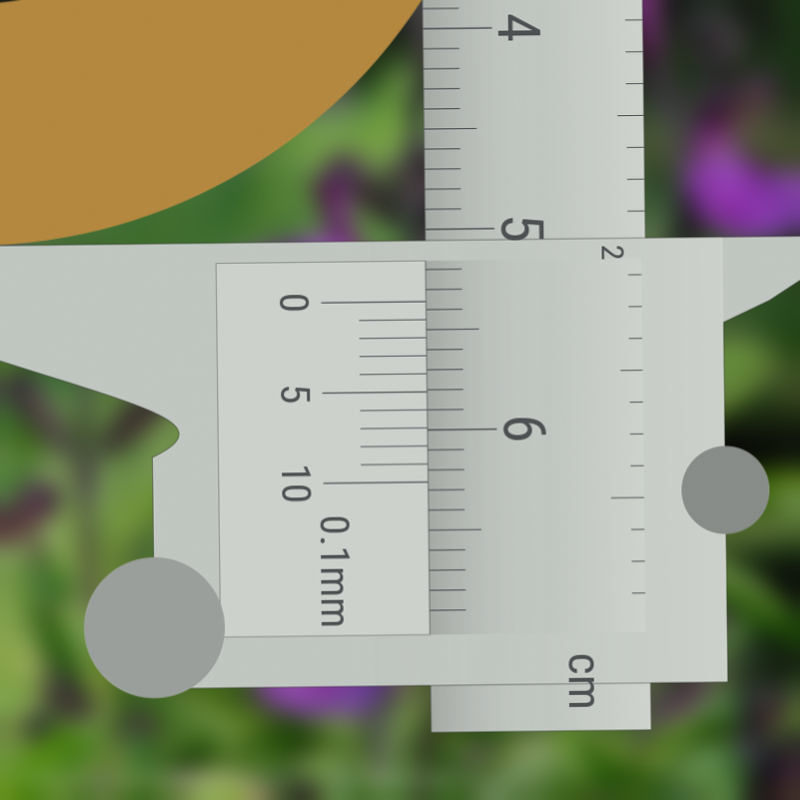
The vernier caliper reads 53.6 mm
